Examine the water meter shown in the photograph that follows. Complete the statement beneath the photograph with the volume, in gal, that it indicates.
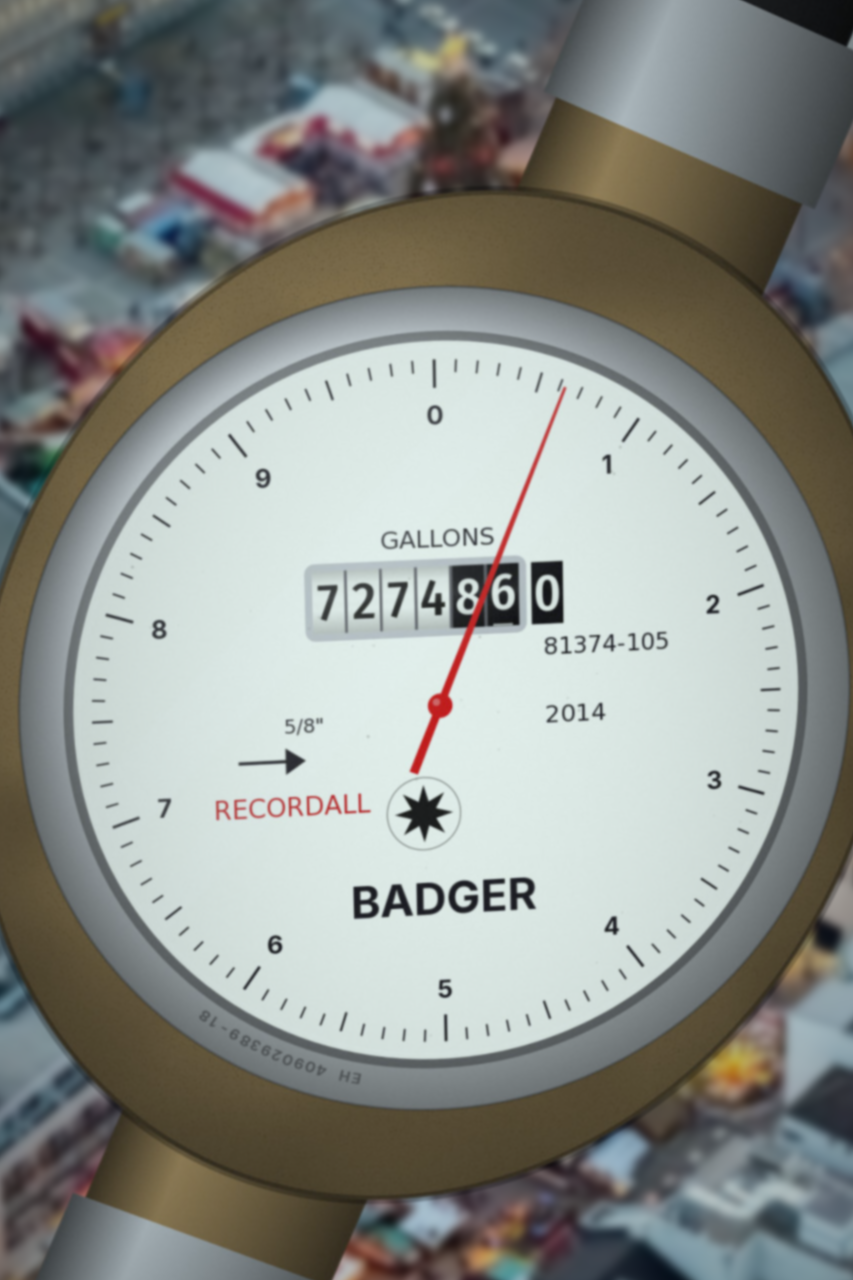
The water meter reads 7274860.6 gal
